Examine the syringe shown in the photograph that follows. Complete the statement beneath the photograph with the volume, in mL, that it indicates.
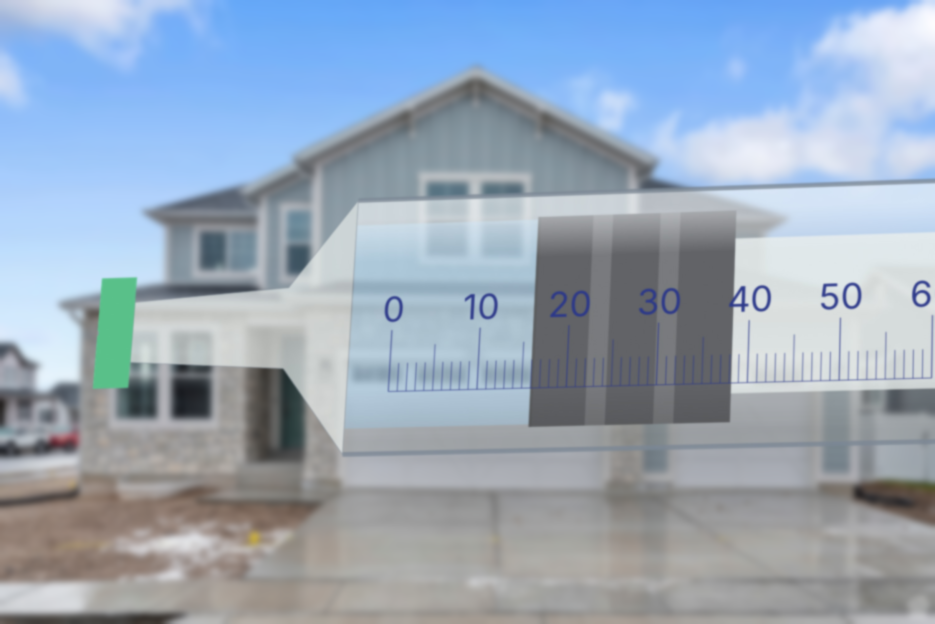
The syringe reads 16 mL
